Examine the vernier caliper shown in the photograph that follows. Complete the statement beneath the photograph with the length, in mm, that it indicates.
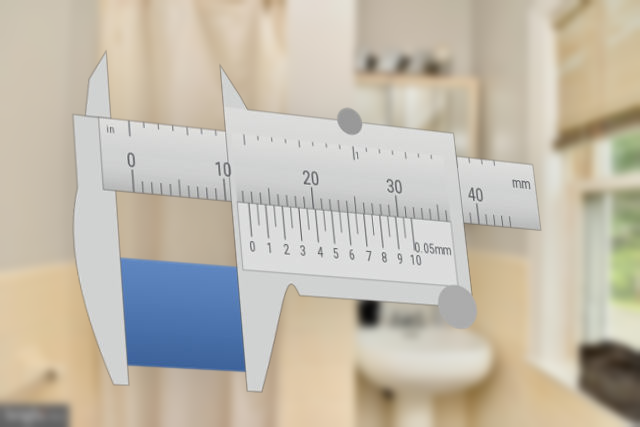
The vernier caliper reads 12.6 mm
